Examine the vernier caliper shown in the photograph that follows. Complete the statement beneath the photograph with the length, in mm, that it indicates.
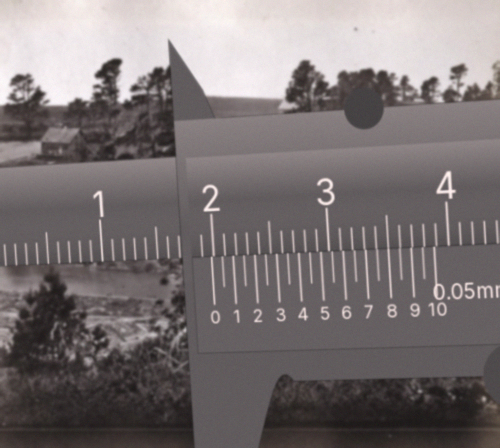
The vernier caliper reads 19.8 mm
